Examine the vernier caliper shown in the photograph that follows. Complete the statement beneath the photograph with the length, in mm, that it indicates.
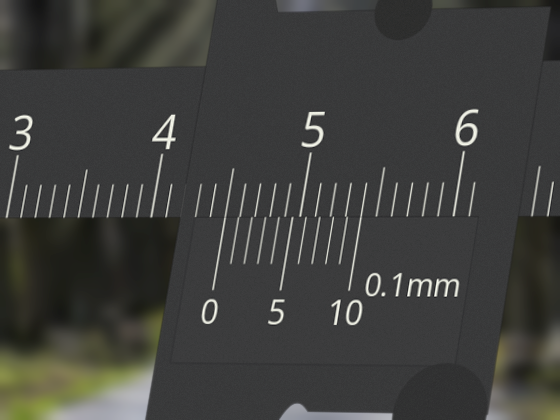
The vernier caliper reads 45.0 mm
